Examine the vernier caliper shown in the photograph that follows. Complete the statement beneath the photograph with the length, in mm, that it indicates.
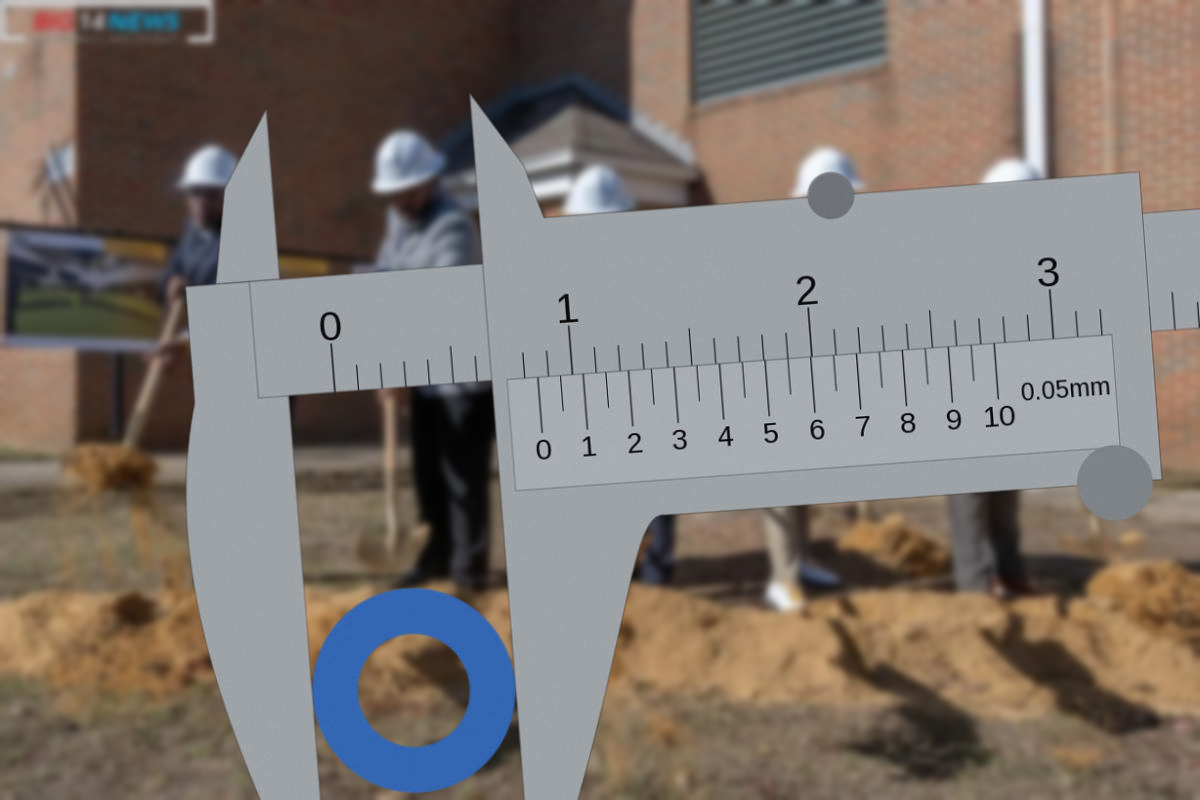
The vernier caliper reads 8.55 mm
